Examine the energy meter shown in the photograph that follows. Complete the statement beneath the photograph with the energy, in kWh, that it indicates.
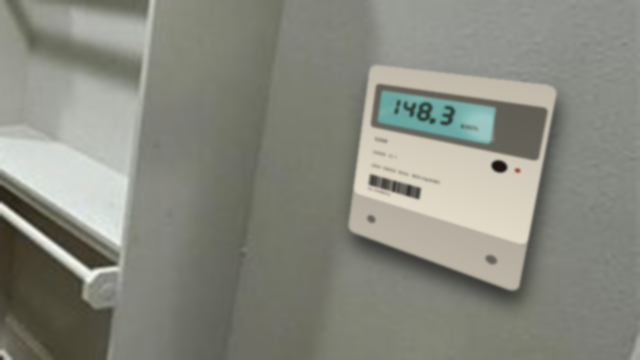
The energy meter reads 148.3 kWh
